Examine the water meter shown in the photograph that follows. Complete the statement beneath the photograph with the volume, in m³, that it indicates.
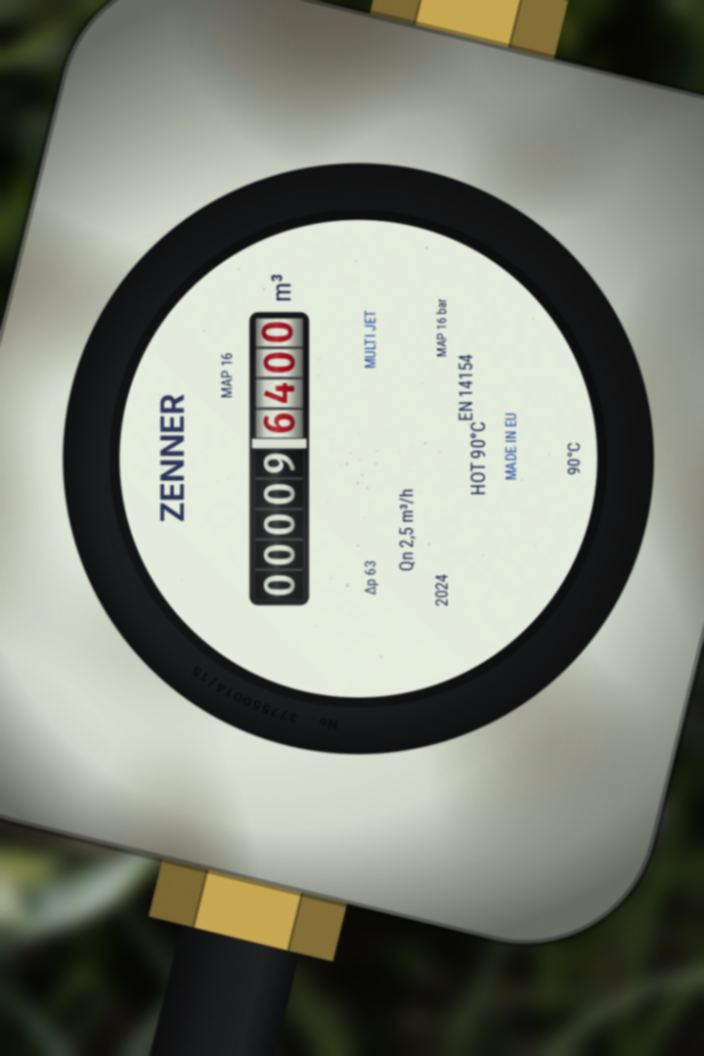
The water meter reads 9.6400 m³
